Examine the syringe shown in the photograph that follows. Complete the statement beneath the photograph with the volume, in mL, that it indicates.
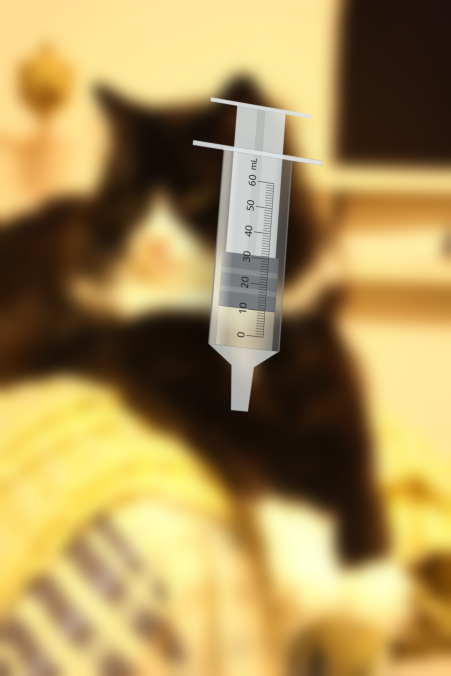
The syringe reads 10 mL
